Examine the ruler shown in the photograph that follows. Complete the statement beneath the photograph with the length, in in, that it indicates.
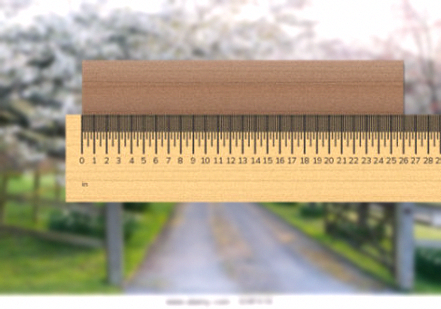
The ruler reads 26 in
